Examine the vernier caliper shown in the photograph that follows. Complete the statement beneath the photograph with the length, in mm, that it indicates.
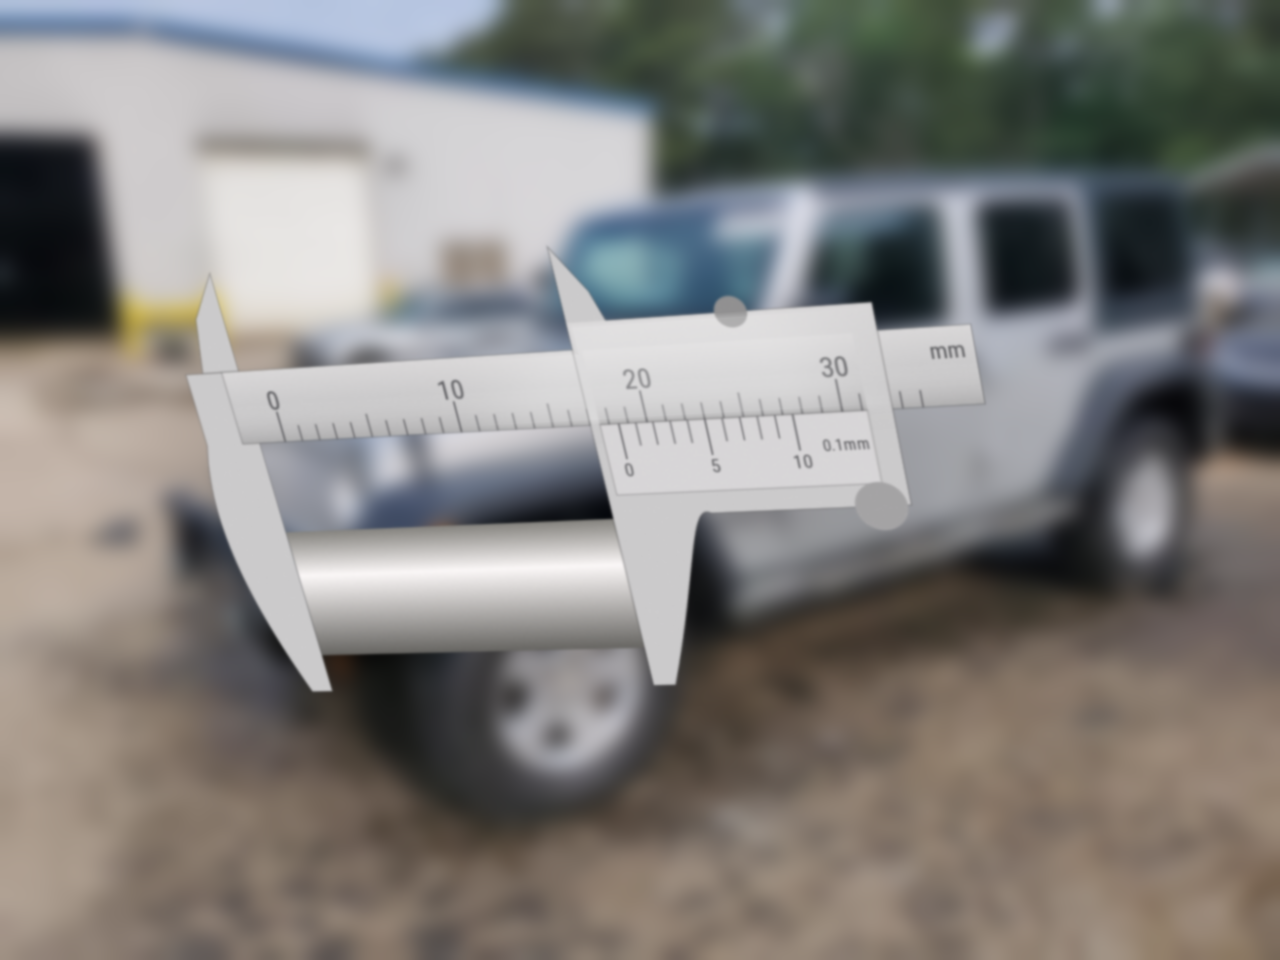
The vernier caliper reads 18.5 mm
